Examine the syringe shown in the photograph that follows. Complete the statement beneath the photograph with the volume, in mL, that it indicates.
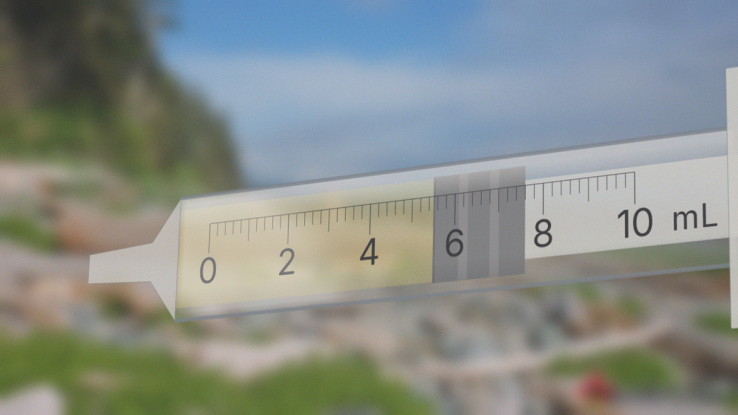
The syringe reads 5.5 mL
